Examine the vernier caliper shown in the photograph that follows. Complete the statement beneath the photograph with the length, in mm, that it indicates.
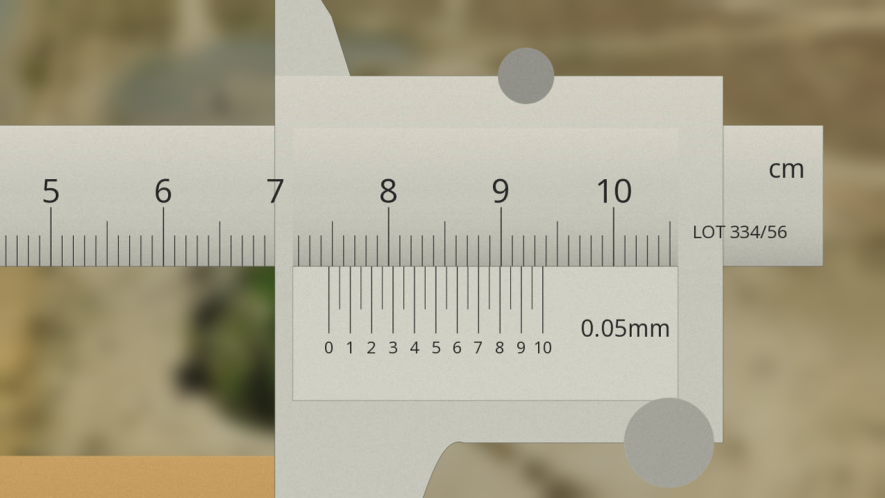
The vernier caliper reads 74.7 mm
